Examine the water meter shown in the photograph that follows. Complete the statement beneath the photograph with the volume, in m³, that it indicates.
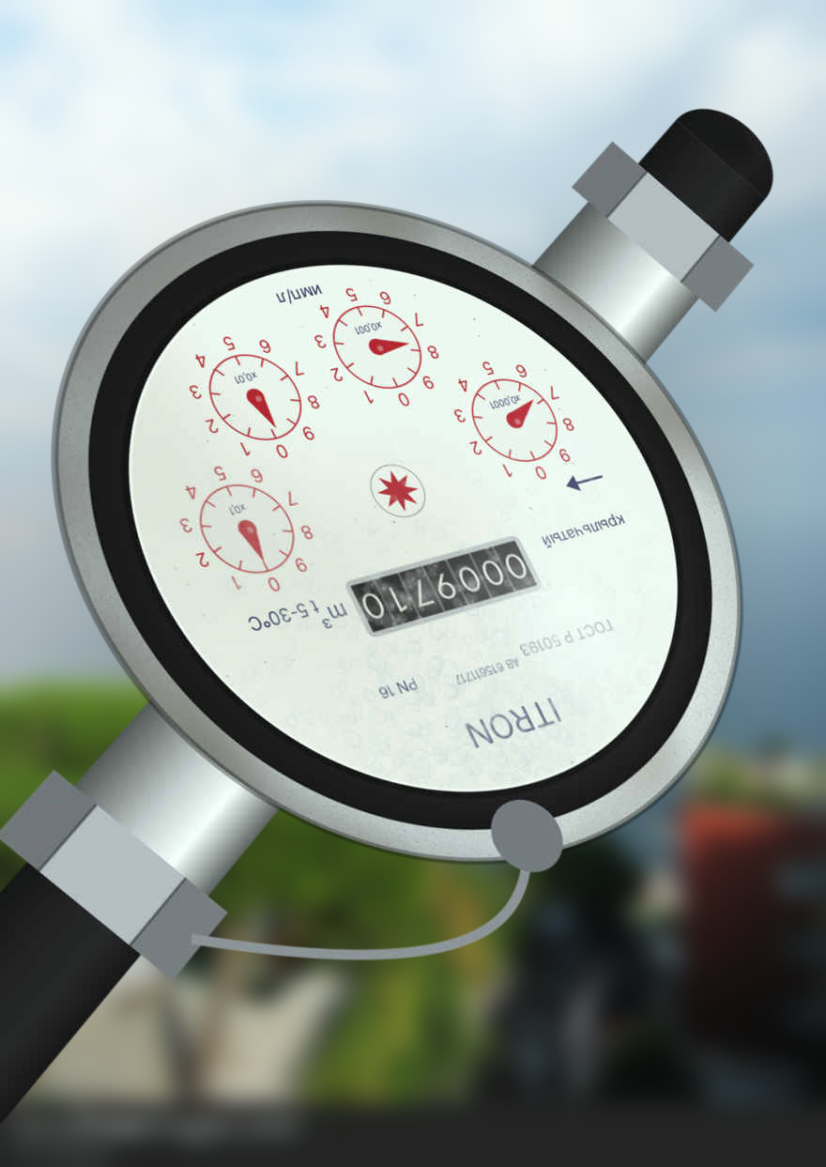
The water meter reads 9709.9976 m³
